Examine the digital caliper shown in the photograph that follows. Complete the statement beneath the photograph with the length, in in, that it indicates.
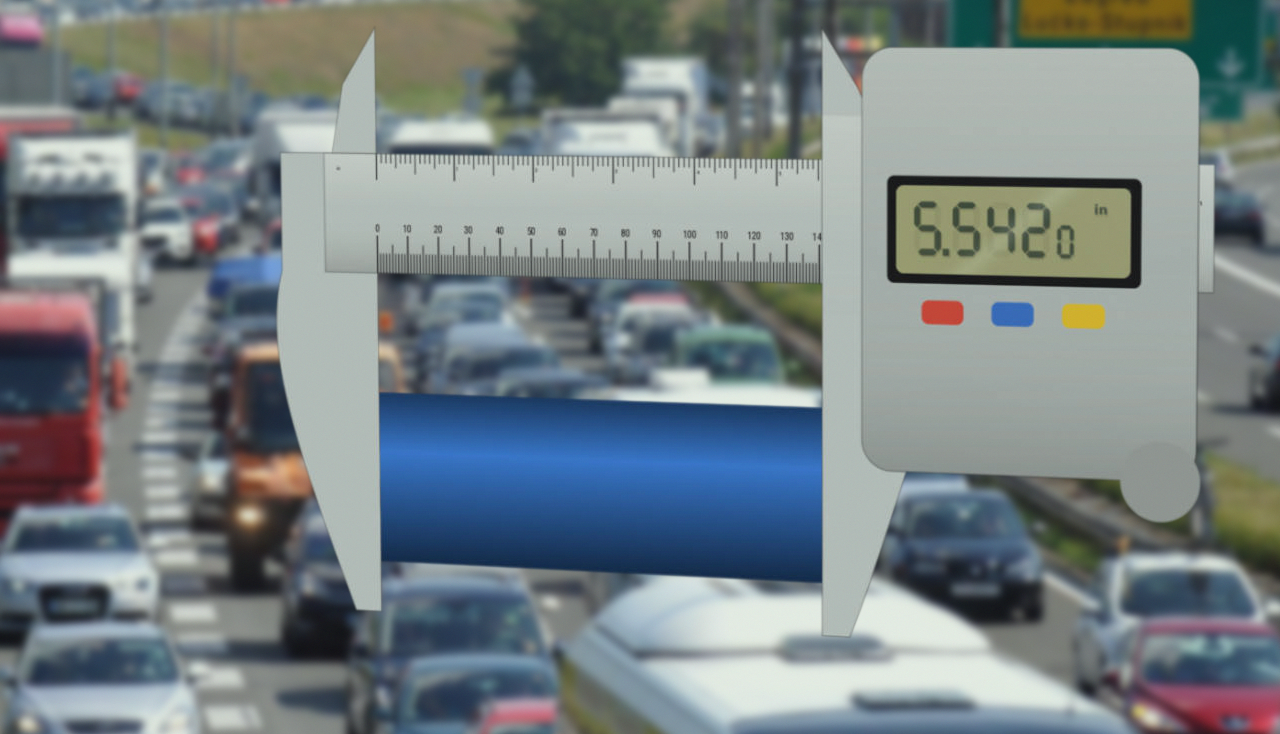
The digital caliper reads 5.5420 in
